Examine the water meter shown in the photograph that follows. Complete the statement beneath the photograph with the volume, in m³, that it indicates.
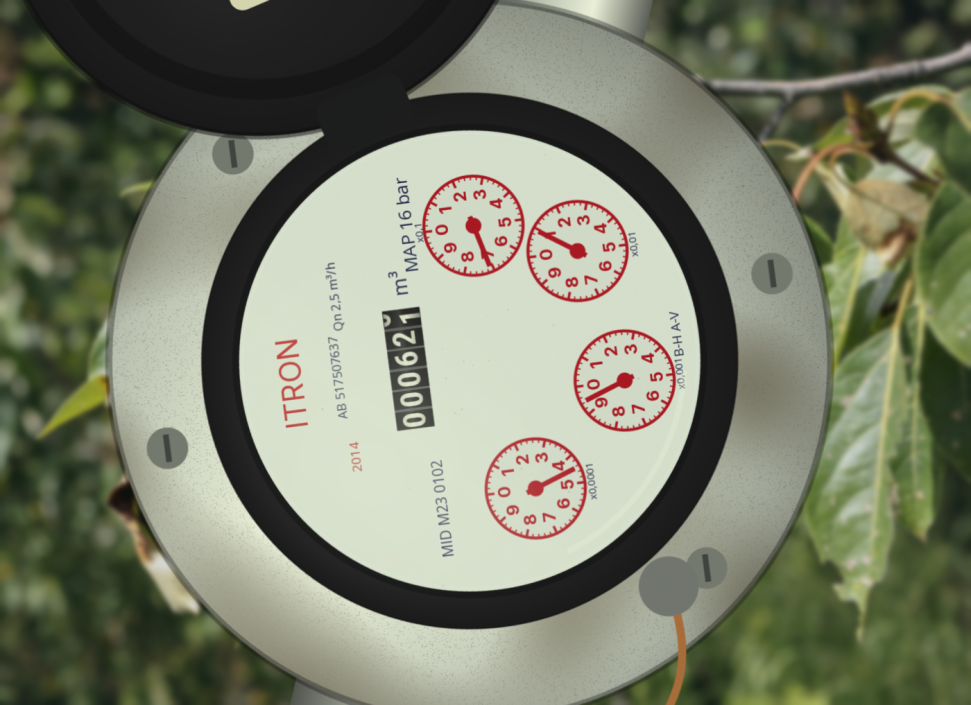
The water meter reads 620.7094 m³
